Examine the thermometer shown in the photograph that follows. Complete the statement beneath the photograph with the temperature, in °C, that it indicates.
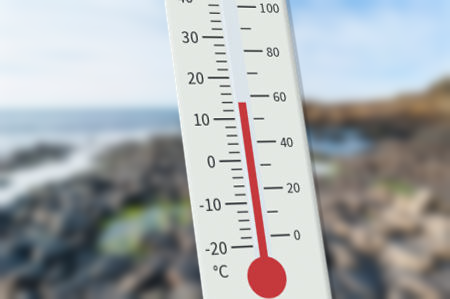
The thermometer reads 14 °C
